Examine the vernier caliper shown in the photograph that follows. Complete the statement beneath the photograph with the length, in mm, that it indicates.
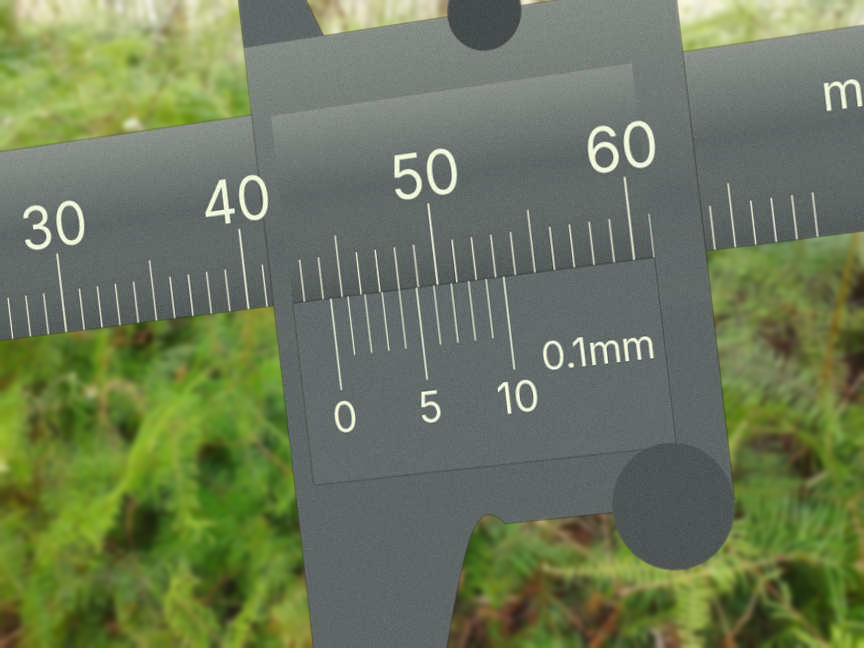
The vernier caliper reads 44.4 mm
